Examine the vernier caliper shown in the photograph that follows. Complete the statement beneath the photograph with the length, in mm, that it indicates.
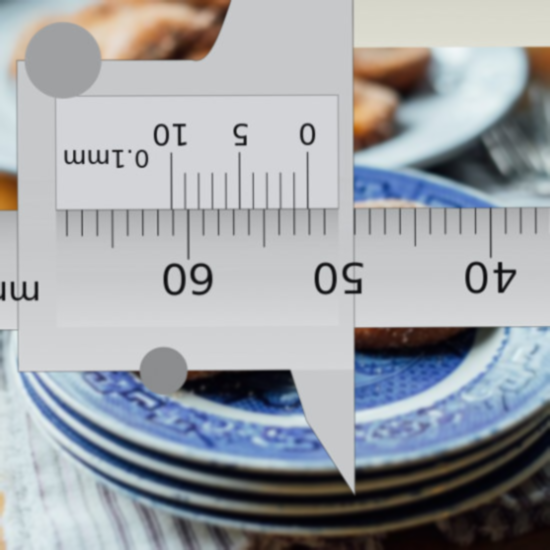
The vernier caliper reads 52.1 mm
